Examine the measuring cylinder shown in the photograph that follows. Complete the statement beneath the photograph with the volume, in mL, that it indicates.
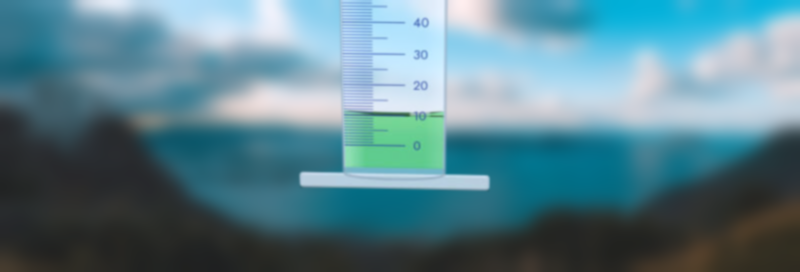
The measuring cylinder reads 10 mL
